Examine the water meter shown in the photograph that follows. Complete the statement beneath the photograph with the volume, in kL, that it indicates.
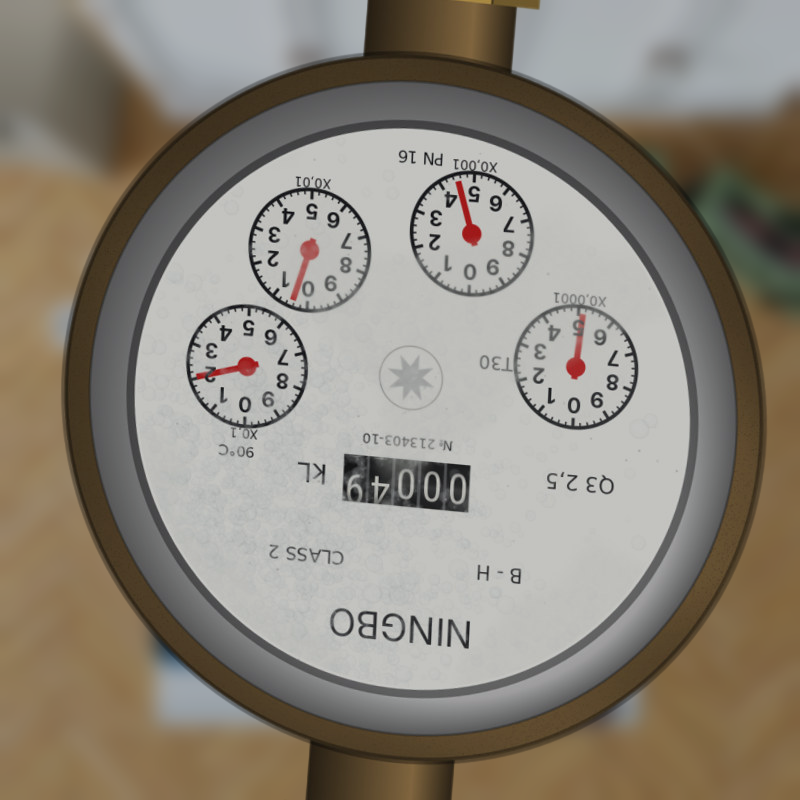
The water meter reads 49.2045 kL
